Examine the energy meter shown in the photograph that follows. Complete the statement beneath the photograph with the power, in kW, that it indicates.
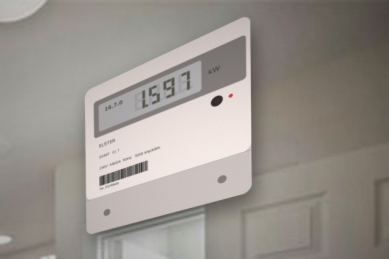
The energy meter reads 1.597 kW
